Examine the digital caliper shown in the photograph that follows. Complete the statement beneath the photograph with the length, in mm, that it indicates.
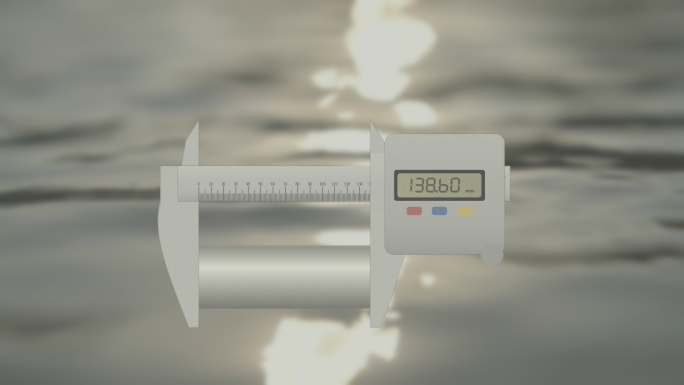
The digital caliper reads 138.60 mm
